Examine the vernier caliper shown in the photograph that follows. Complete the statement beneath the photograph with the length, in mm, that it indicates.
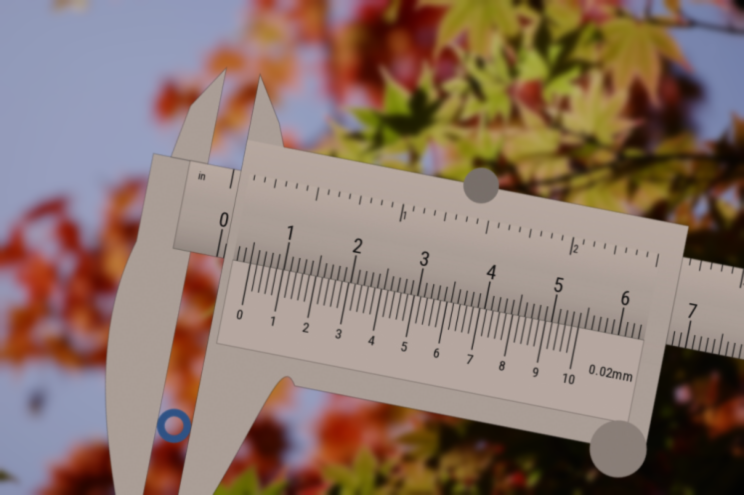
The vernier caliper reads 5.0 mm
